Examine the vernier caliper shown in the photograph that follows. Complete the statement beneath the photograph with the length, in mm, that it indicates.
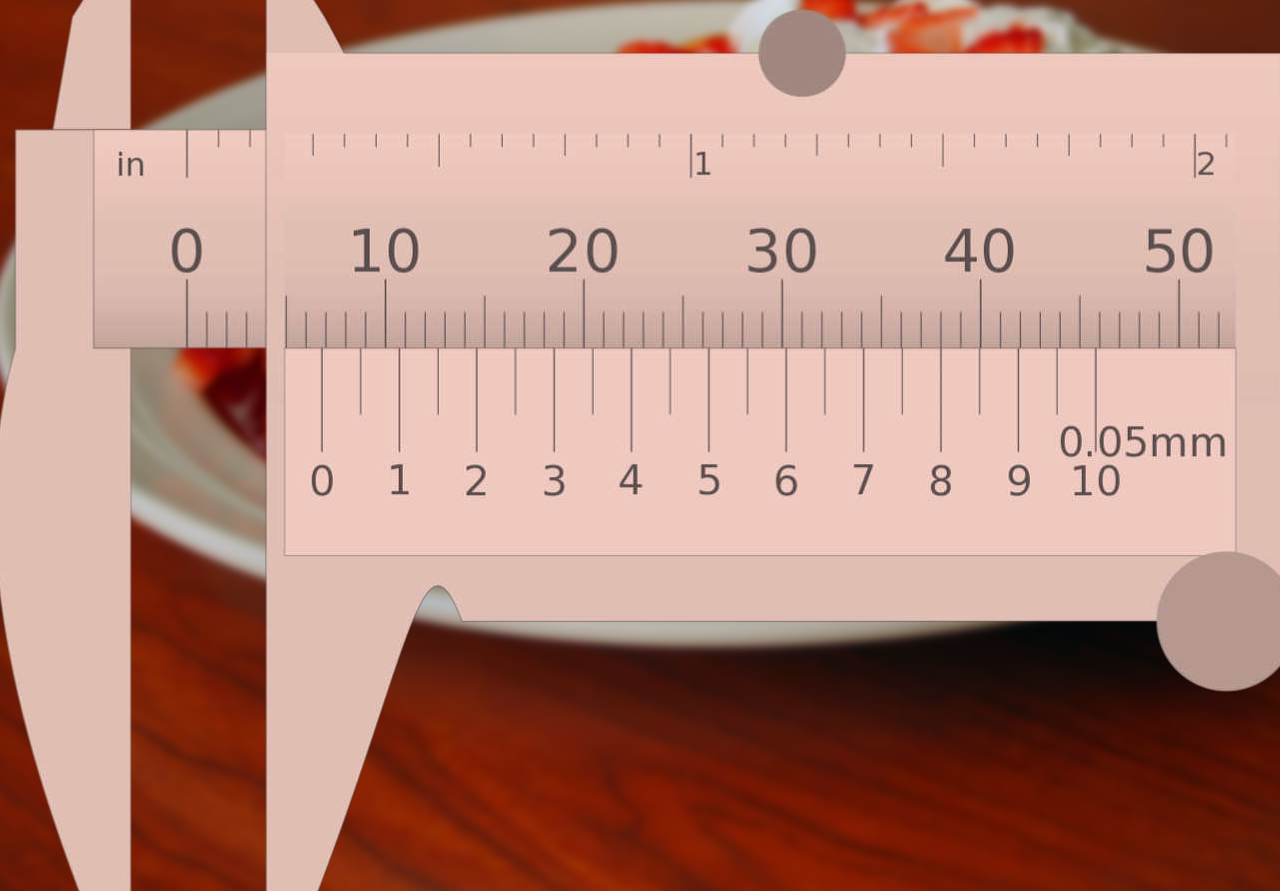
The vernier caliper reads 6.8 mm
